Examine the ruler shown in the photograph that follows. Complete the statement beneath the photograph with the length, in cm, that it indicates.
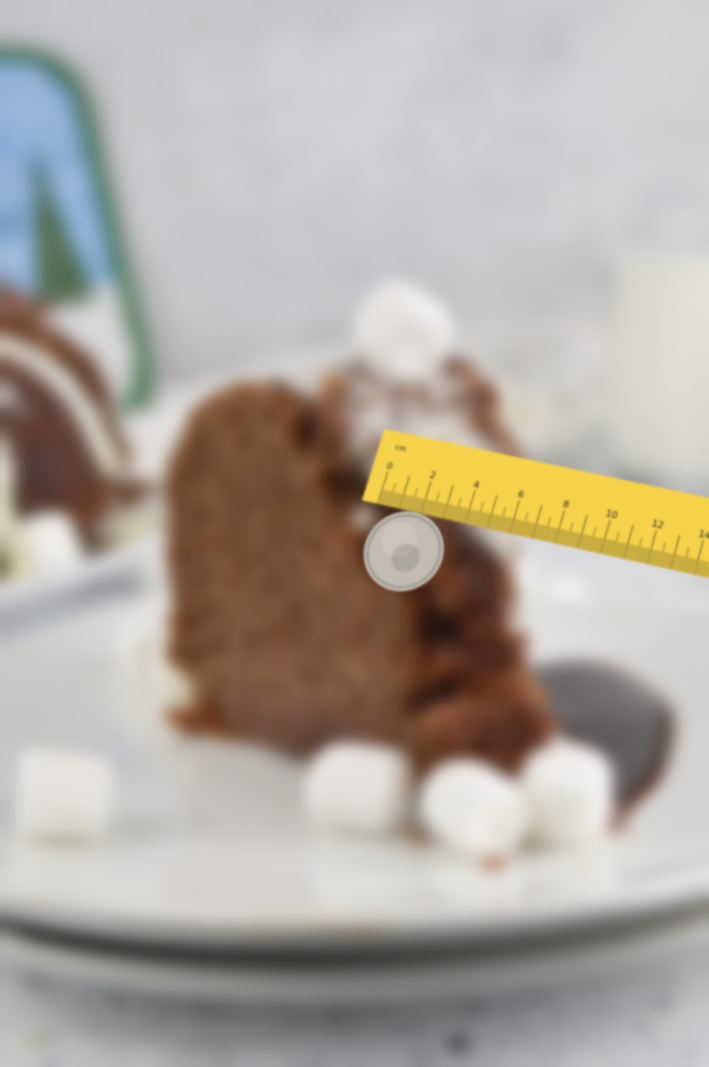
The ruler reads 3.5 cm
